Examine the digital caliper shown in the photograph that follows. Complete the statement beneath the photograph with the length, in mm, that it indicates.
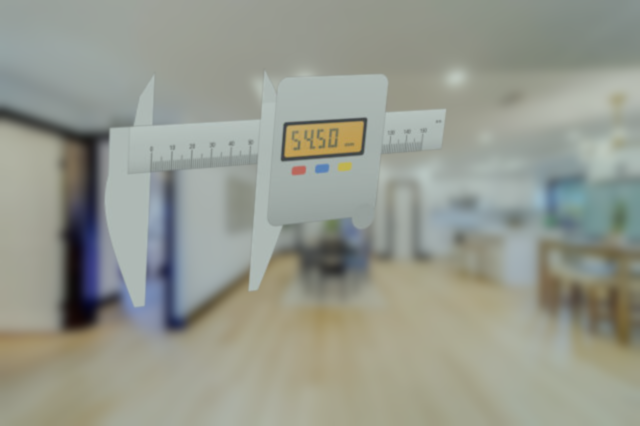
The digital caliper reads 54.50 mm
